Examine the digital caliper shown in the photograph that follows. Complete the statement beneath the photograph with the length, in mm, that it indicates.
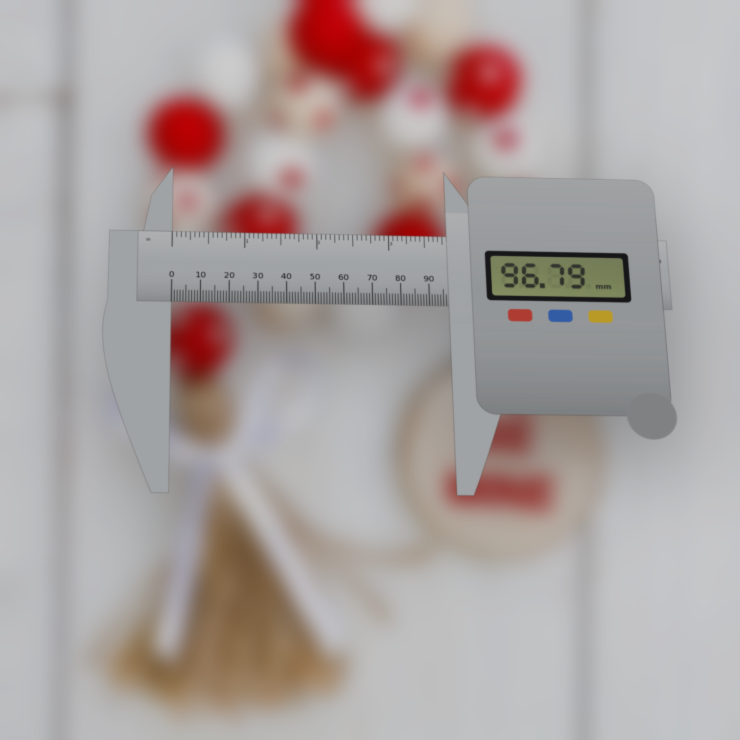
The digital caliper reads 96.79 mm
